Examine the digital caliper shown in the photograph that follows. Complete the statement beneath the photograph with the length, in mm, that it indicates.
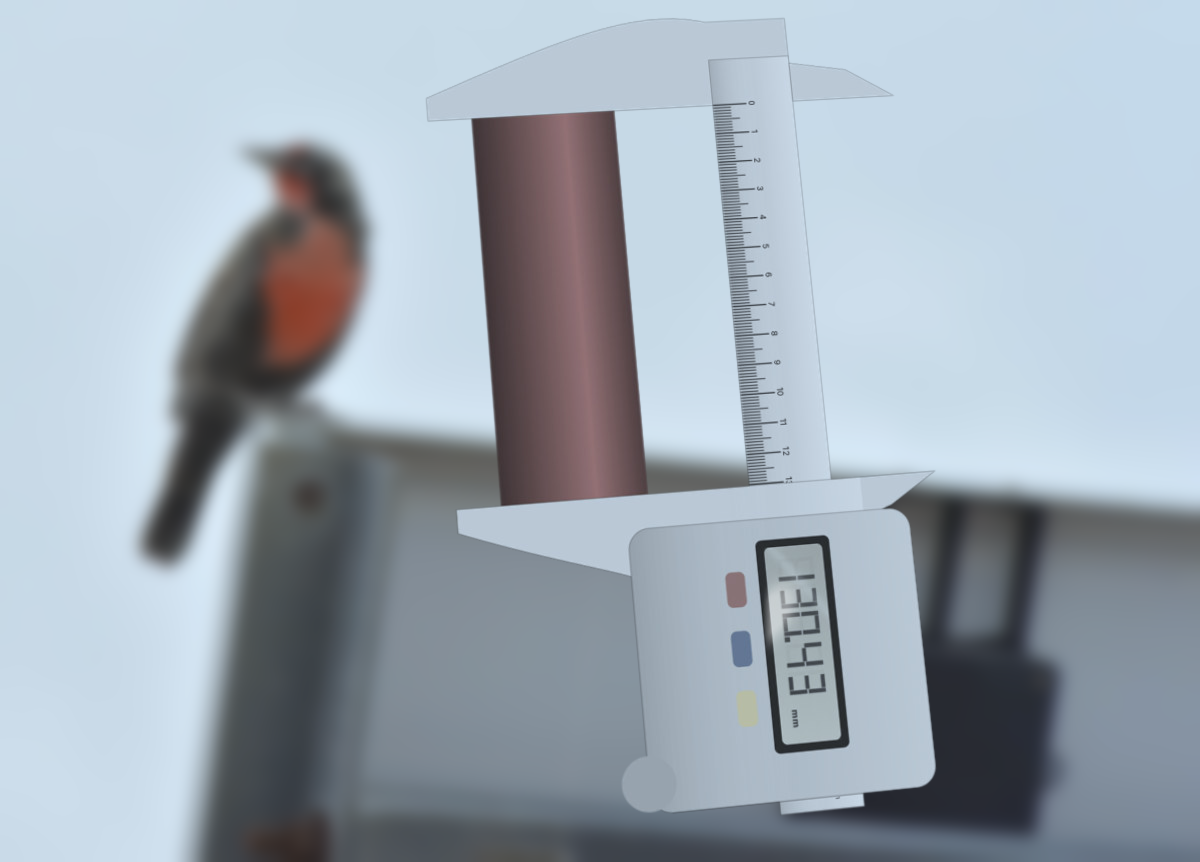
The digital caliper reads 130.43 mm
